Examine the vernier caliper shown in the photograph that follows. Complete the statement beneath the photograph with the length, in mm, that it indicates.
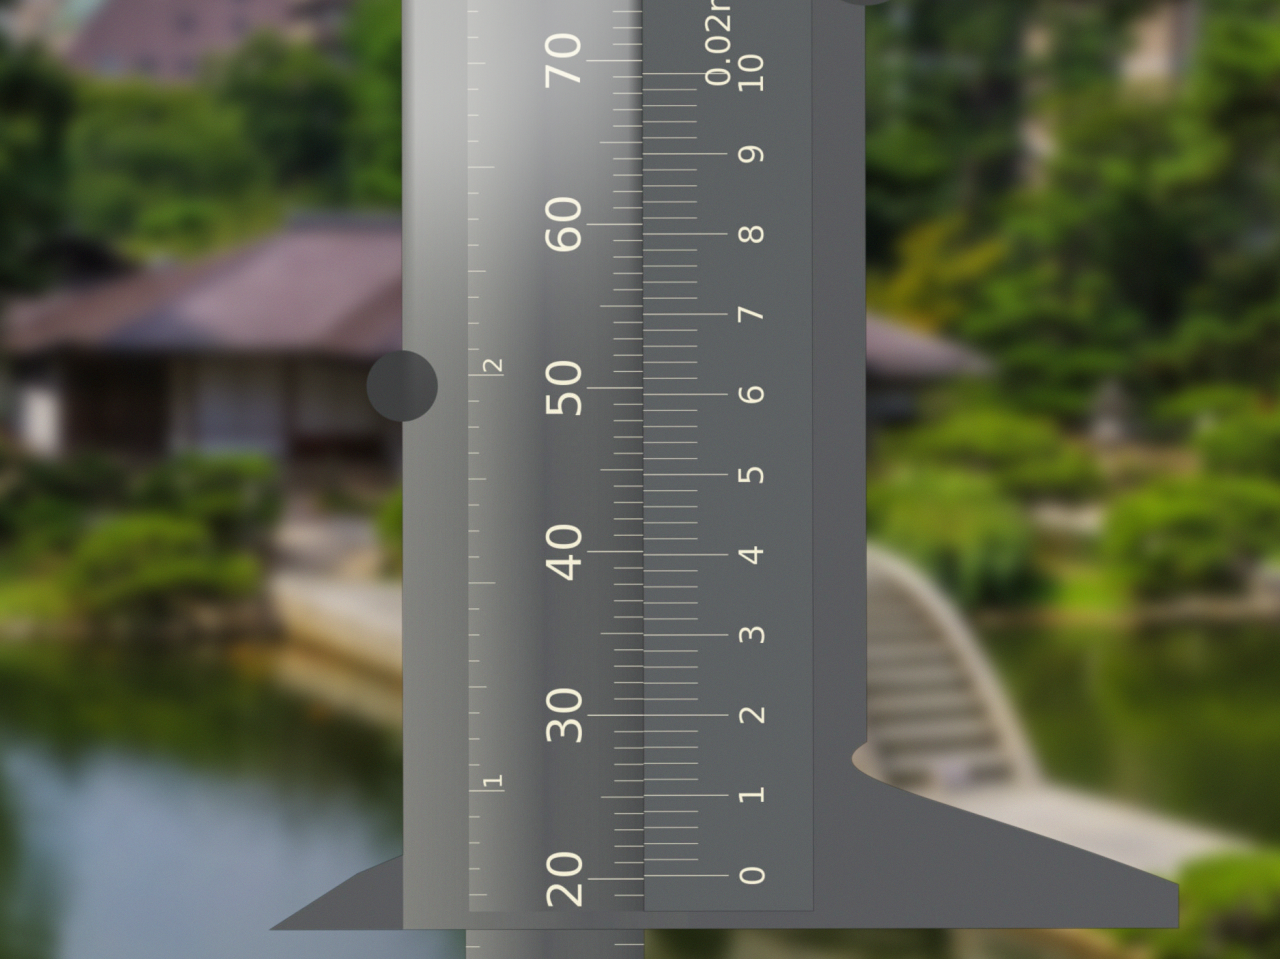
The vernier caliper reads 20.2 mm
